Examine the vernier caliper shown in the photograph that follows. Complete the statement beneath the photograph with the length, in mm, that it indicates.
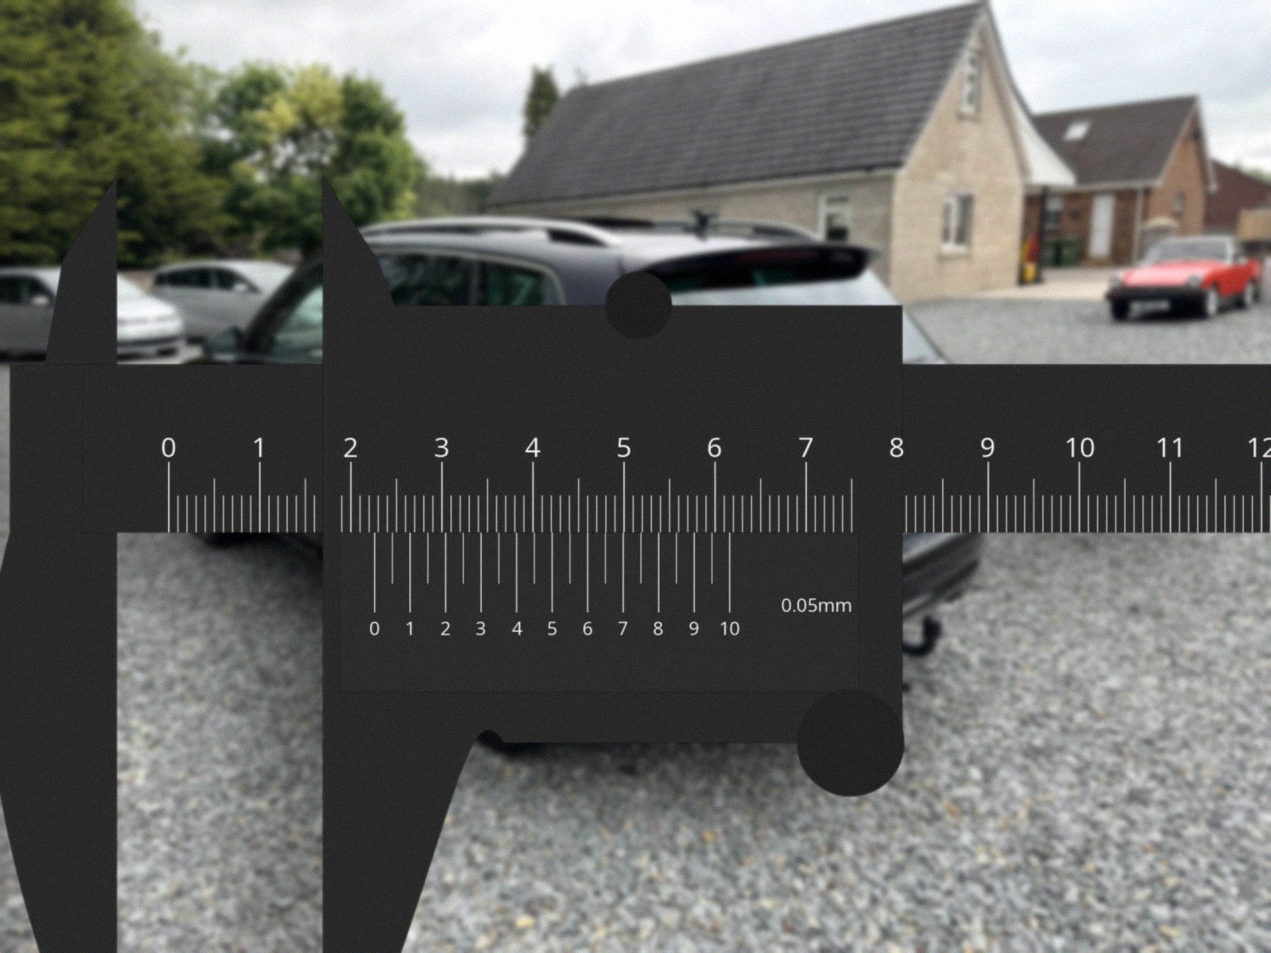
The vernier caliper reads 22.6 mm
